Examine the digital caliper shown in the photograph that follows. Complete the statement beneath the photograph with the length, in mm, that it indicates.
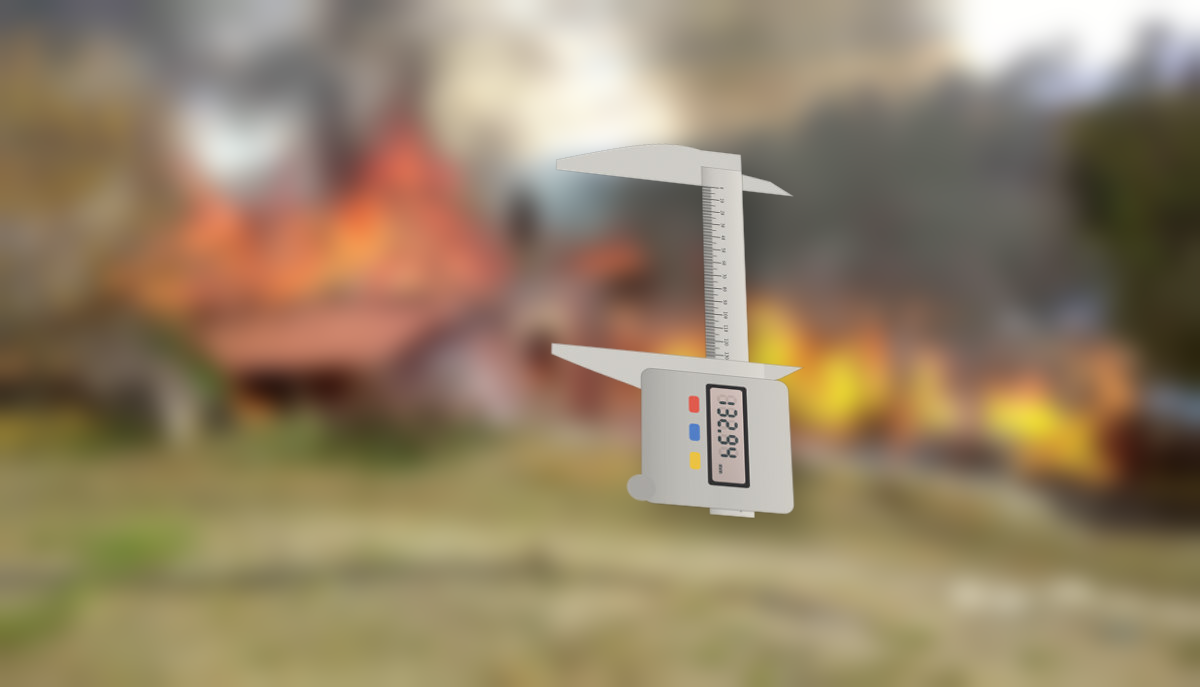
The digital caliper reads 132.94 mm
